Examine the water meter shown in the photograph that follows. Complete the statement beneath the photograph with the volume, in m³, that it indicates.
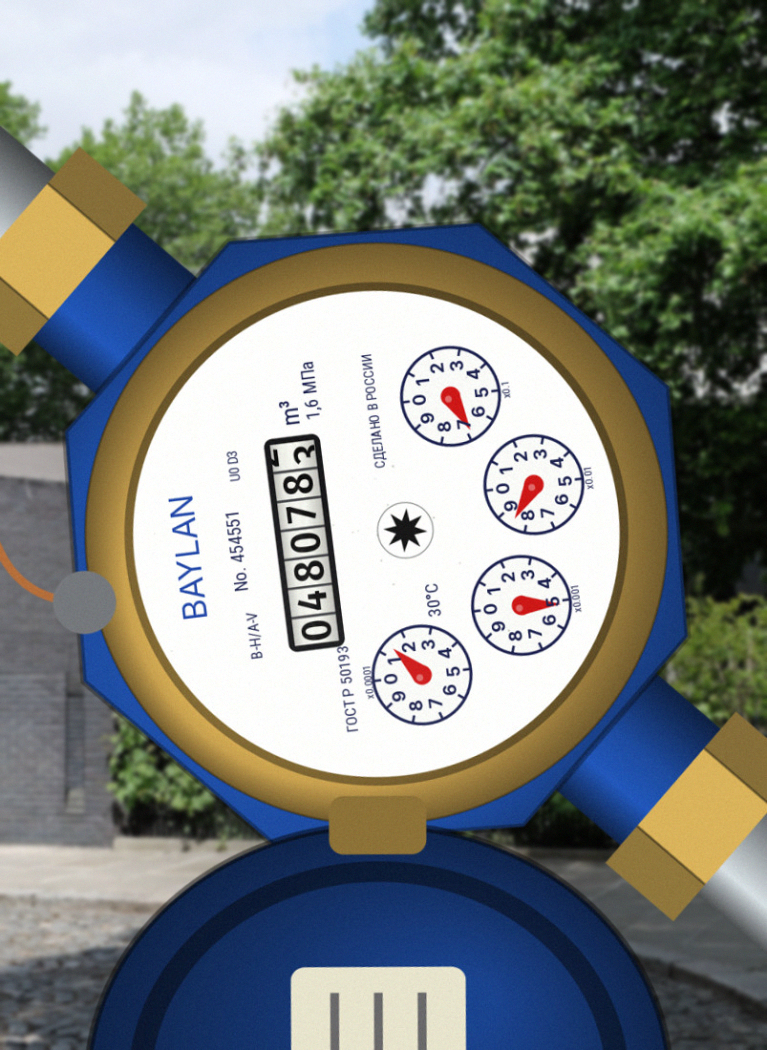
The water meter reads 480782.6851 m³
